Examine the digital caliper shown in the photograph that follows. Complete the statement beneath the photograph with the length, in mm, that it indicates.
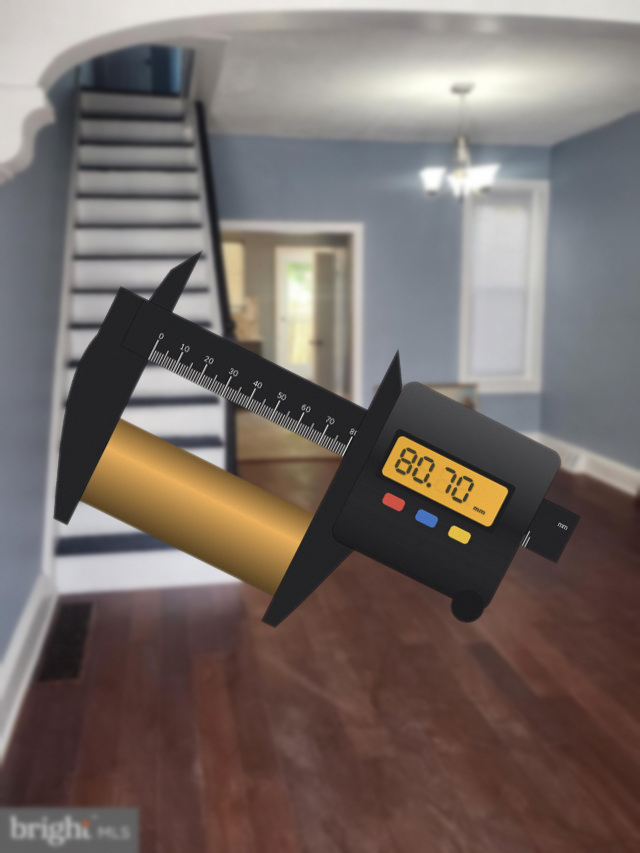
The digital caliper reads 80.70 mm
